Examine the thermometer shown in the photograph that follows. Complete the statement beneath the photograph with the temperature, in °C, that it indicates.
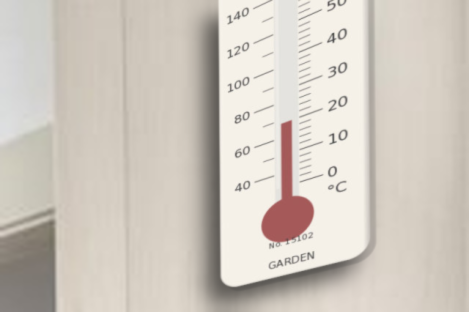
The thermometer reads 20 °C
